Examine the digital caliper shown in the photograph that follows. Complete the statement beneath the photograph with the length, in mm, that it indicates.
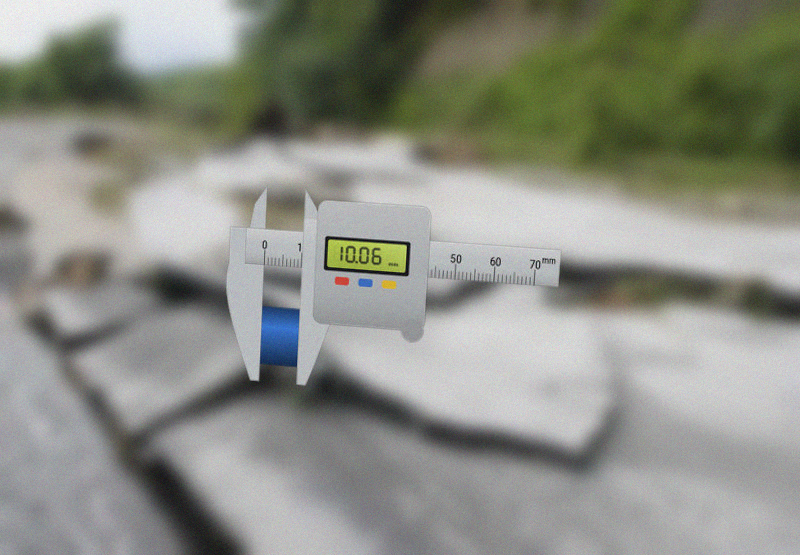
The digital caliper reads 10.06 mm
